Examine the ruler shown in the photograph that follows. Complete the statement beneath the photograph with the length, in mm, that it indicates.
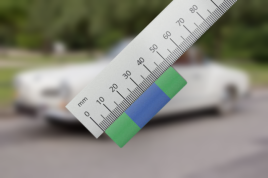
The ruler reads 50 mm
